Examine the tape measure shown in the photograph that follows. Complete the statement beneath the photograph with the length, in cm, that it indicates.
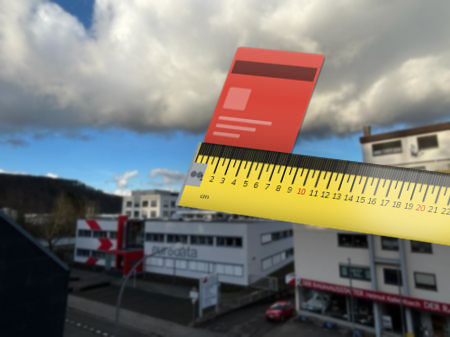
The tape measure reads 8 cm
